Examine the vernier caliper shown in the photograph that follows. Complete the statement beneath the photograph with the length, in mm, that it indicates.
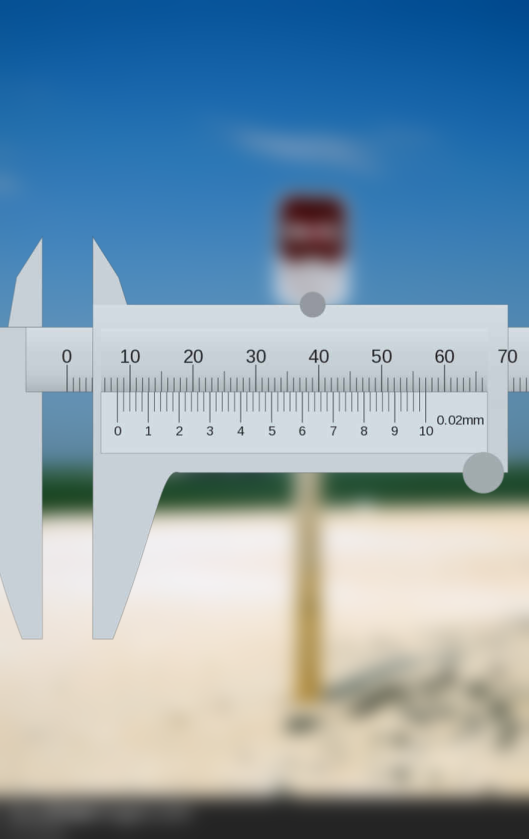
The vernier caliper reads 8.0 mm
